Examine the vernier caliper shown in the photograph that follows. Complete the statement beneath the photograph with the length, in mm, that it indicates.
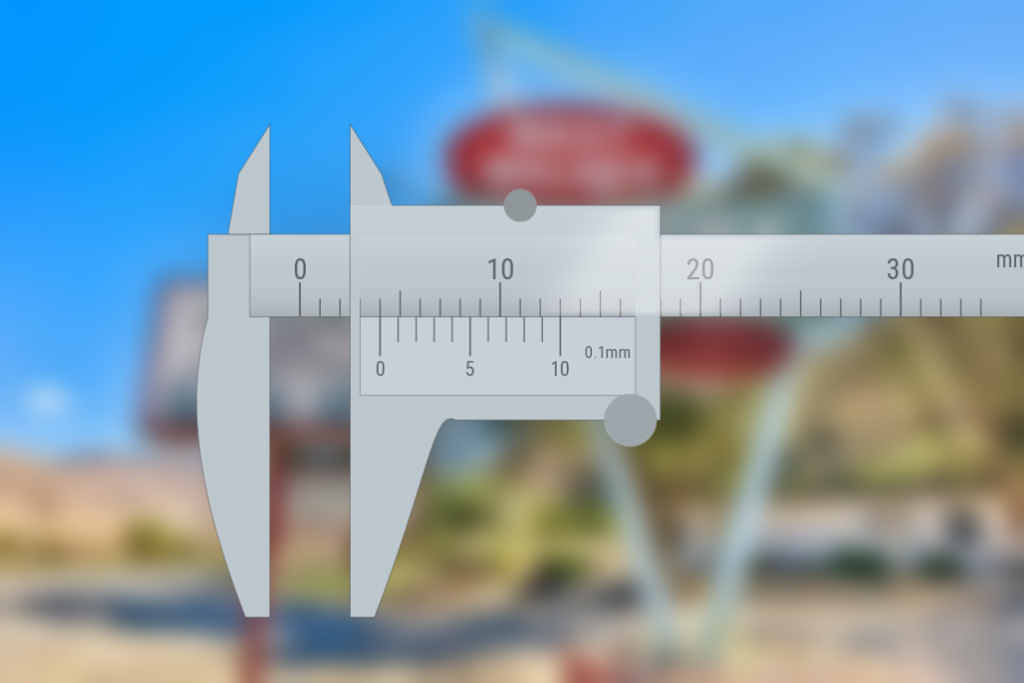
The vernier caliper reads 4.0 mm
